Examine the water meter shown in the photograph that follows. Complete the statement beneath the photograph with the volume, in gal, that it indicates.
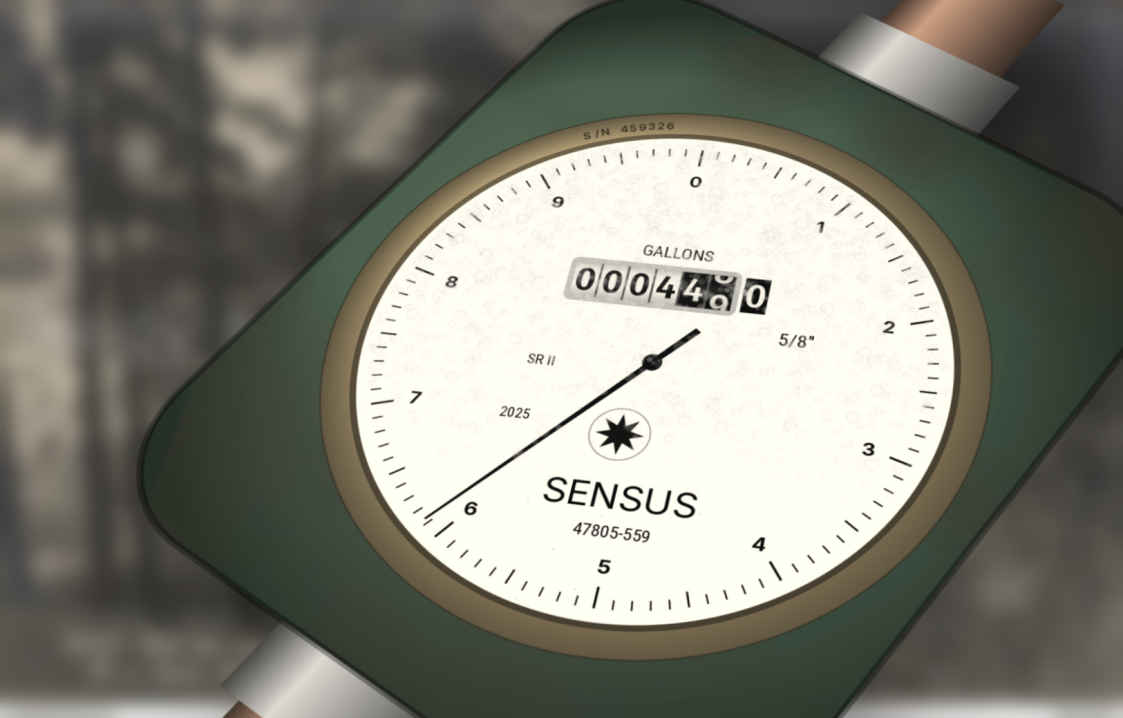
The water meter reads 4486.1 gal
